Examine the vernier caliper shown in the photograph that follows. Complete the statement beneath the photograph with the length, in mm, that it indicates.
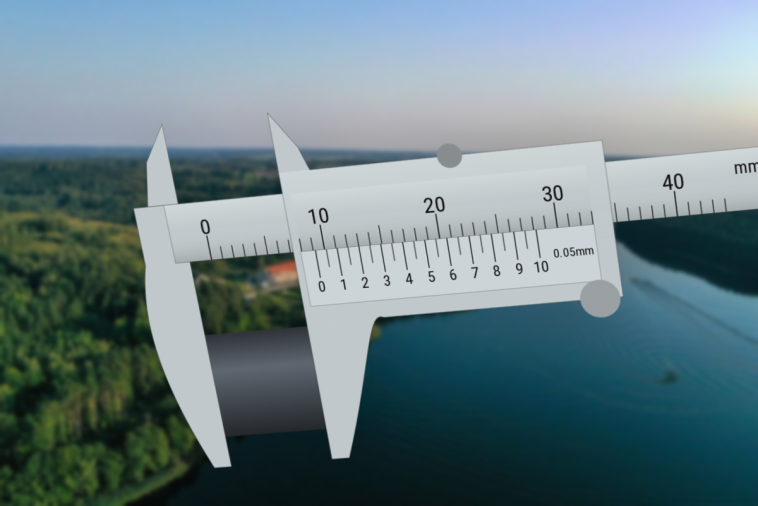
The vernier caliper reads 9.2 mm
